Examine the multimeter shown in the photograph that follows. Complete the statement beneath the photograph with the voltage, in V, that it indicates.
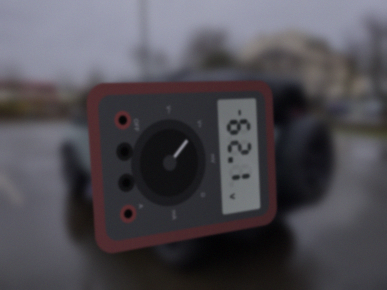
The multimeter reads -62.1 V
